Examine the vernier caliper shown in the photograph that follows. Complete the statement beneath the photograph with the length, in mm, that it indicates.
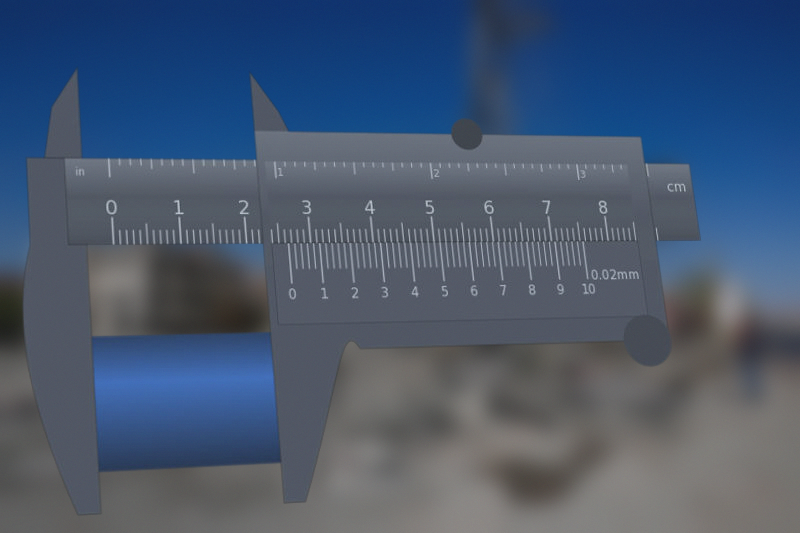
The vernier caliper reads 26.5 mm
